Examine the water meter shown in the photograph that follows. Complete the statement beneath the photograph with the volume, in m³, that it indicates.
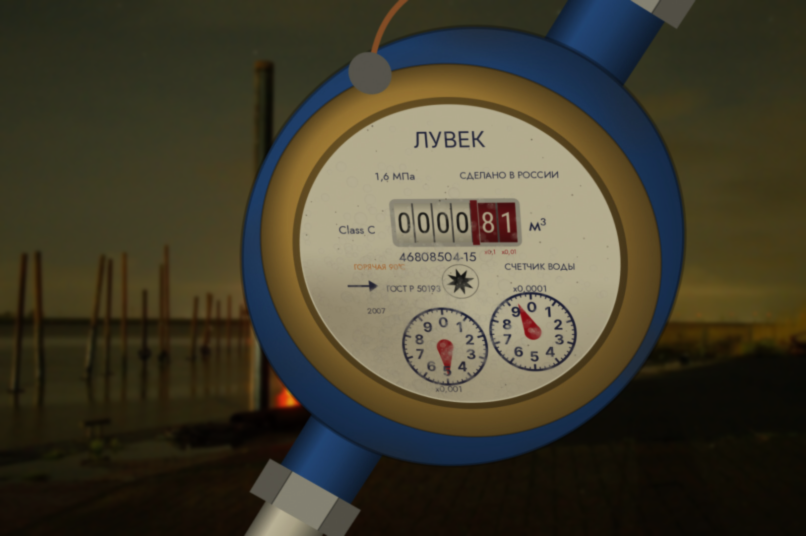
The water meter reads 0.8149 m³
